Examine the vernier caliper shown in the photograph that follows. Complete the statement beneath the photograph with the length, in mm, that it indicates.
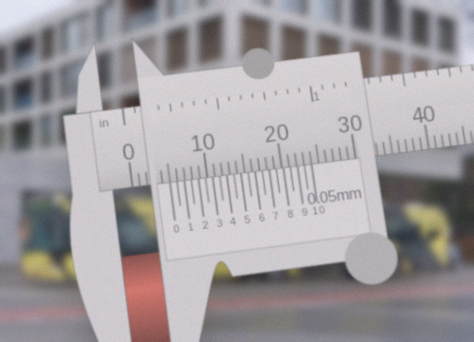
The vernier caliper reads 5.0 mm
